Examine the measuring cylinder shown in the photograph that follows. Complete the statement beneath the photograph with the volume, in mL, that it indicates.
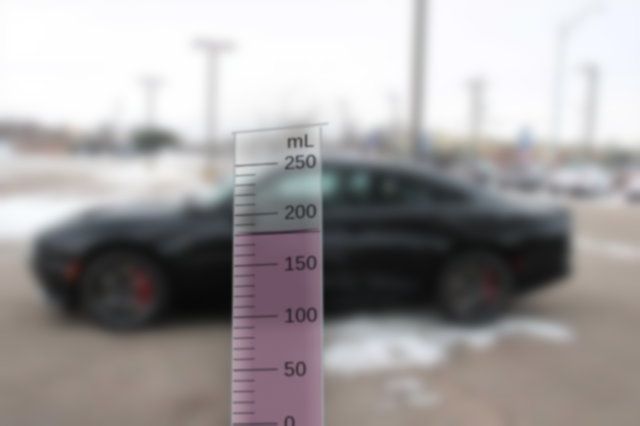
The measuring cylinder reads 180 mL
